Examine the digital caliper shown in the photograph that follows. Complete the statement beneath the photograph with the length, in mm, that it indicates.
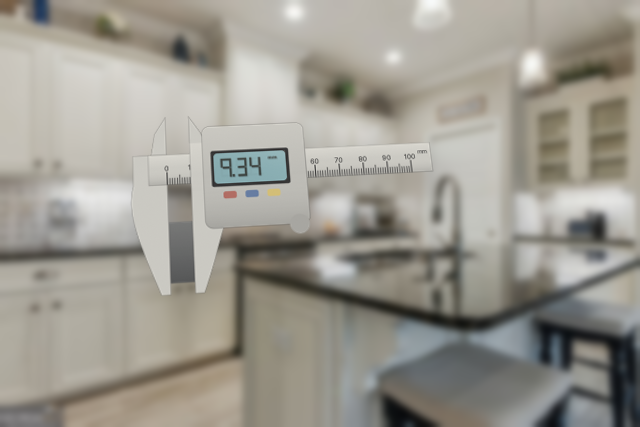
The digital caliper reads 9.34 mm
